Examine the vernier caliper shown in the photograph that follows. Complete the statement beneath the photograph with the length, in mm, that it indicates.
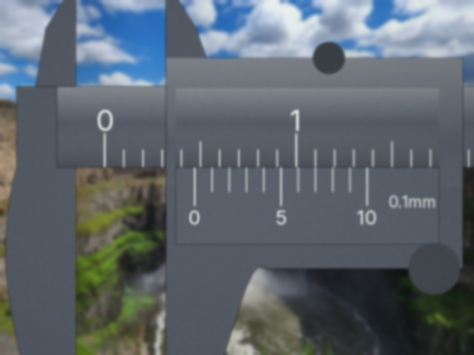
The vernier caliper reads 4.7 mm
